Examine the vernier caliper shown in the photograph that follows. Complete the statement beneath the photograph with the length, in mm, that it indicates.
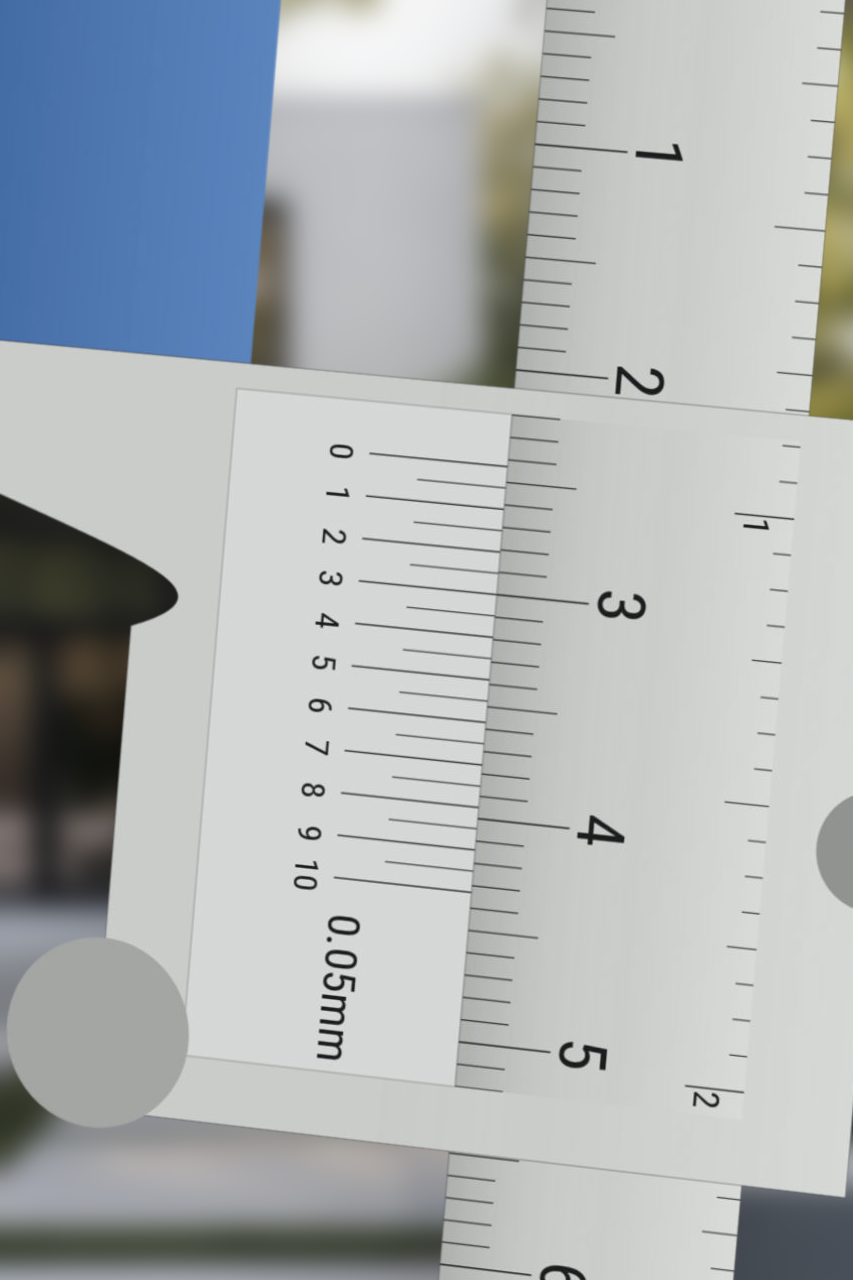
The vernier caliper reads 24.3 mm
